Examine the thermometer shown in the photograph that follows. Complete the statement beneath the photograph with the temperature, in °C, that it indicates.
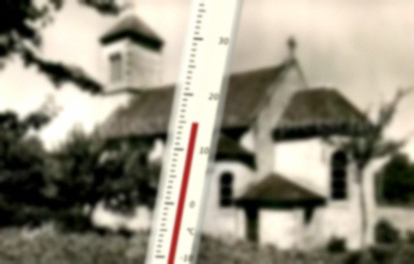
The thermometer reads 15 °C
